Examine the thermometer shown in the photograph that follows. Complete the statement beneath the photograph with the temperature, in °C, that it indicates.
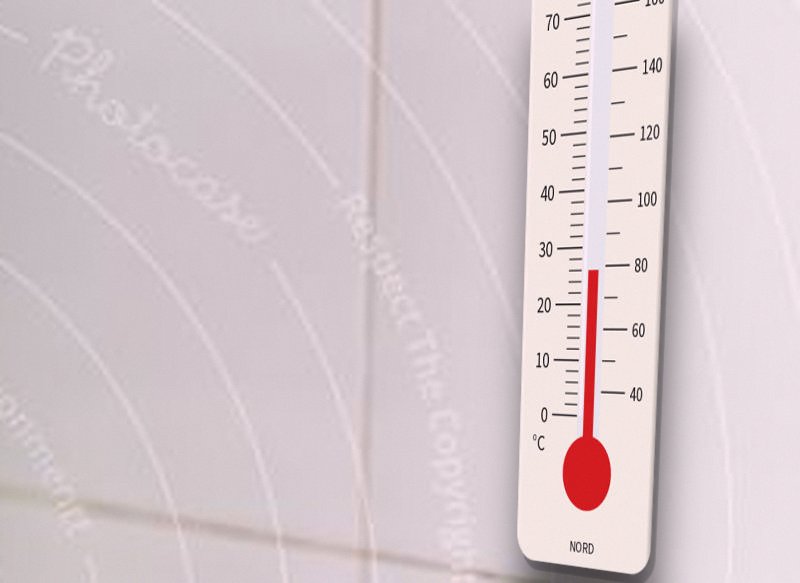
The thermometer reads 26 °C
